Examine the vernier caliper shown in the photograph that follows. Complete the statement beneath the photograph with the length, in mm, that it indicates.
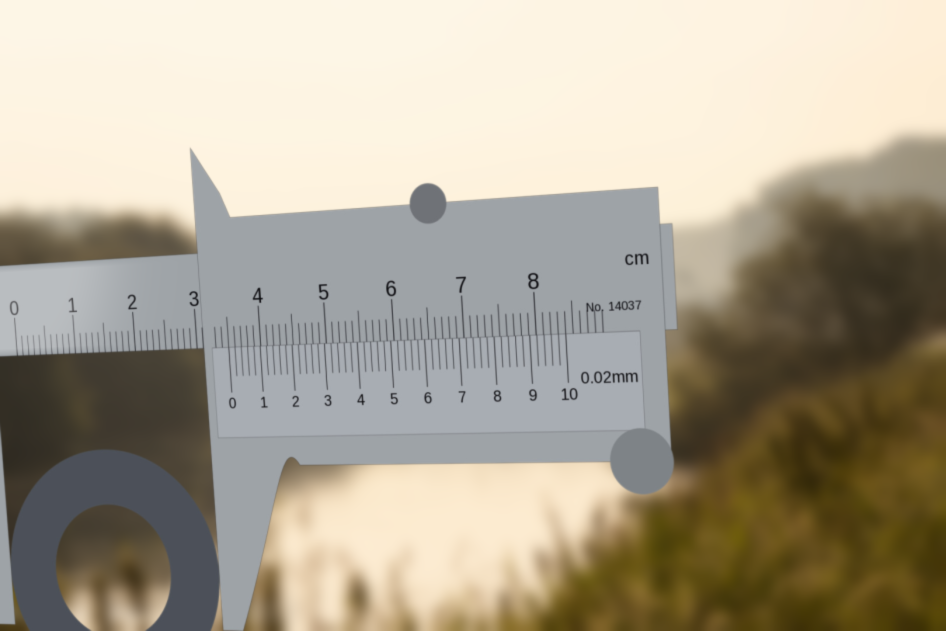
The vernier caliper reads 35.0 mm
